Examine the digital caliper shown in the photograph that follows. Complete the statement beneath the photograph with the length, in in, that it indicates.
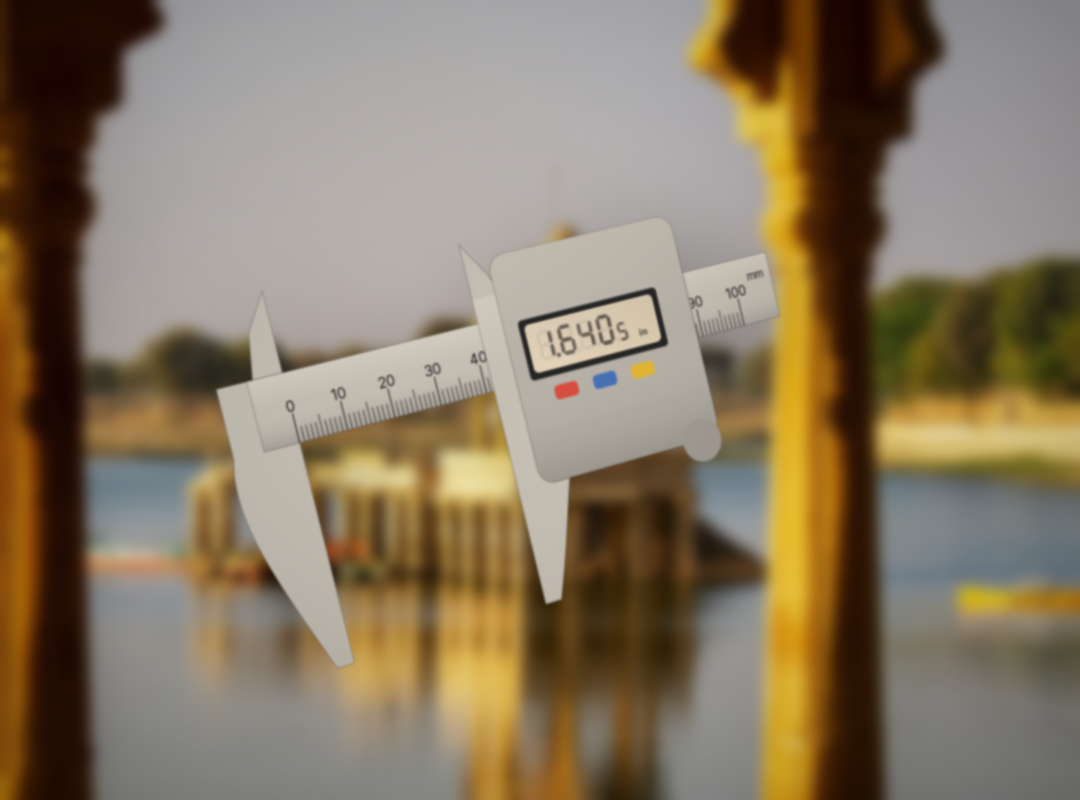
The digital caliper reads 1.6405 in
